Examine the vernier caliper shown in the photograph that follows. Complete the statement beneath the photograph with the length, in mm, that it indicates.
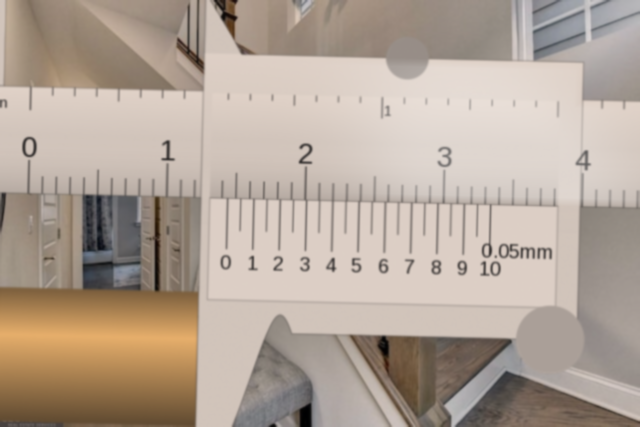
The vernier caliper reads 14.4 mm
